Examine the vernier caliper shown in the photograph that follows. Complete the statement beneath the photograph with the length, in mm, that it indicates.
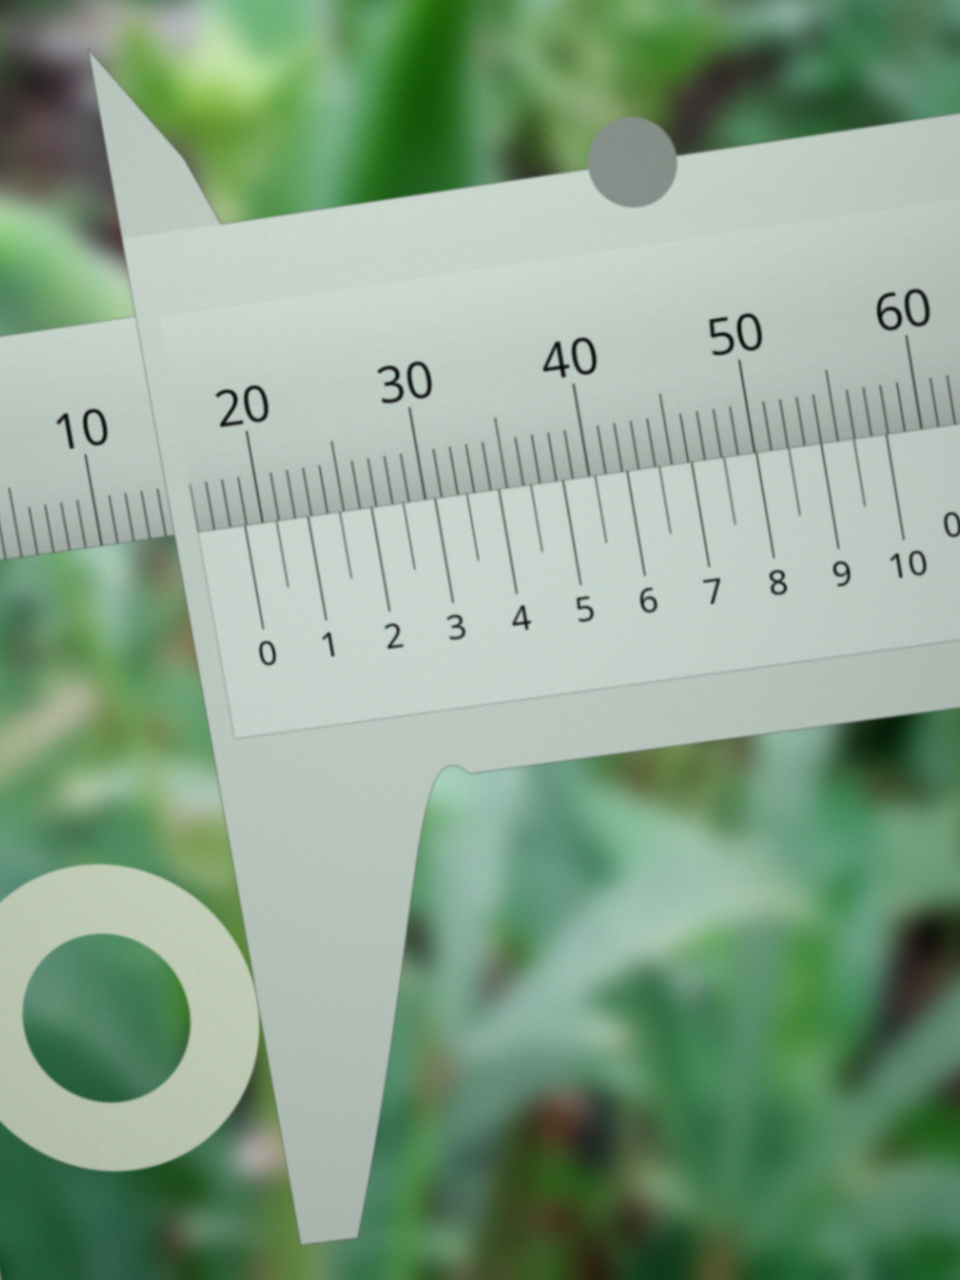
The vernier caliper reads 18.9 mm
